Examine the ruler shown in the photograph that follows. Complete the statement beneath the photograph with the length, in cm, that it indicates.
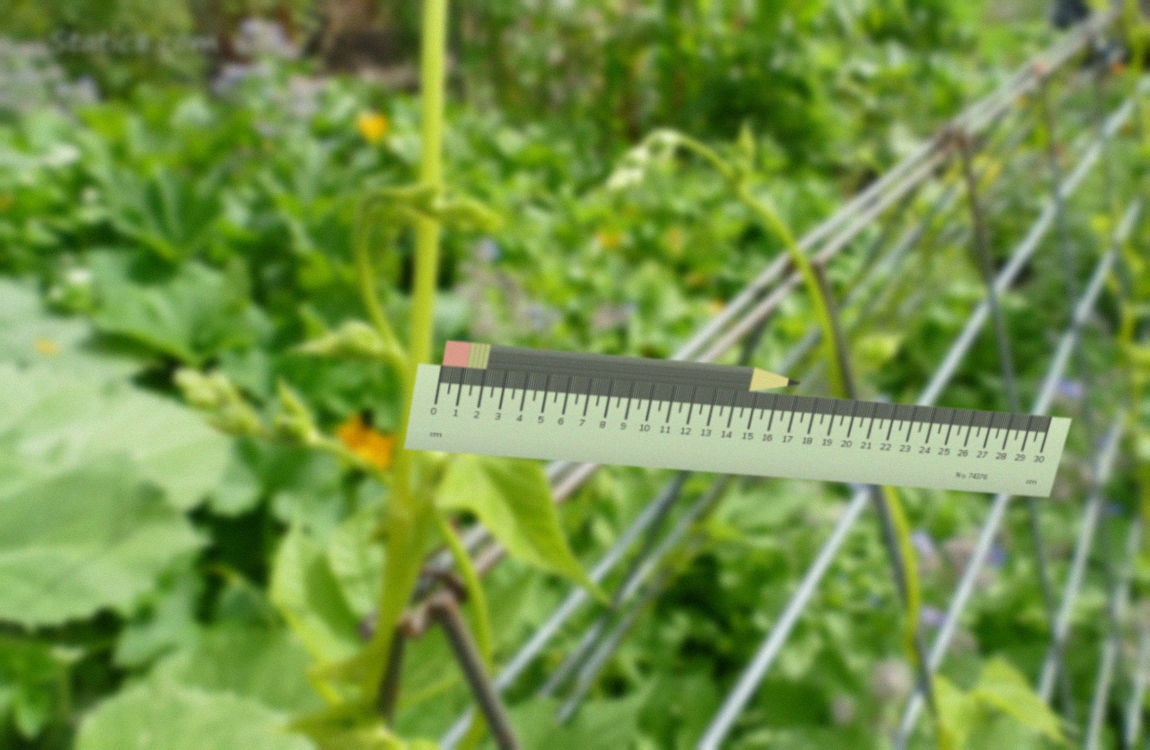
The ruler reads 17 cm
